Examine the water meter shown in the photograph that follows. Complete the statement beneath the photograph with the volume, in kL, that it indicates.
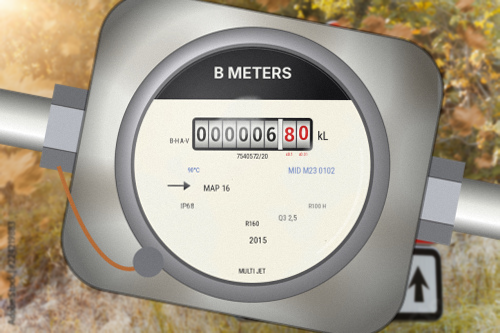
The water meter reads 6.80 kL
